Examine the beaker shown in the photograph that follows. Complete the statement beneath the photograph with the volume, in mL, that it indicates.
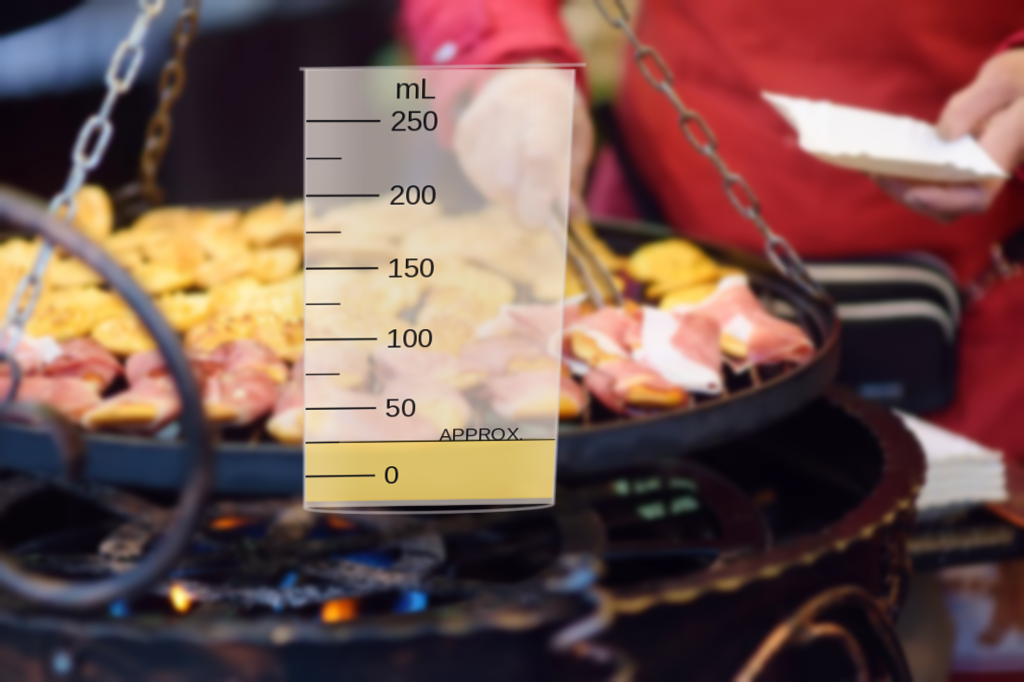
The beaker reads 25 mL
